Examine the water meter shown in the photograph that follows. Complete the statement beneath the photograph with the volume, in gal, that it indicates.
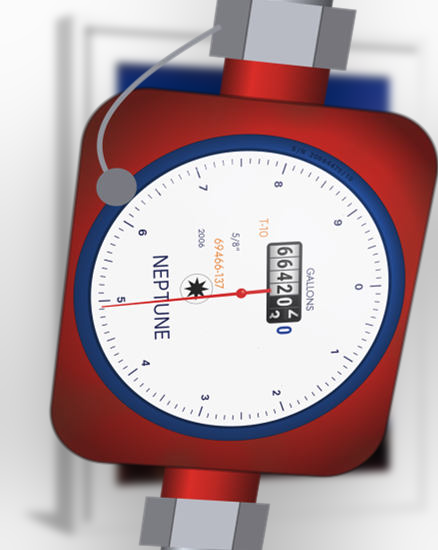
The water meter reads 6642024.9 gal
